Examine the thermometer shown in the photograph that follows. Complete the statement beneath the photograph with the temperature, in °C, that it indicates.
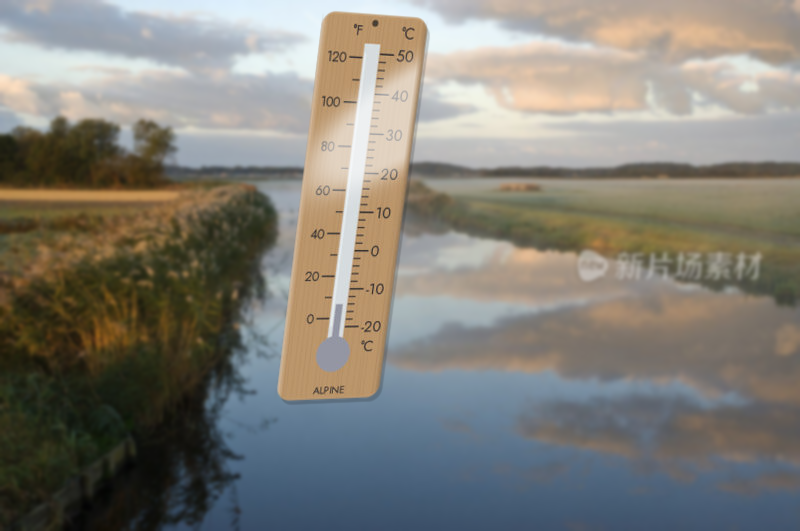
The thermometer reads -14 °C
